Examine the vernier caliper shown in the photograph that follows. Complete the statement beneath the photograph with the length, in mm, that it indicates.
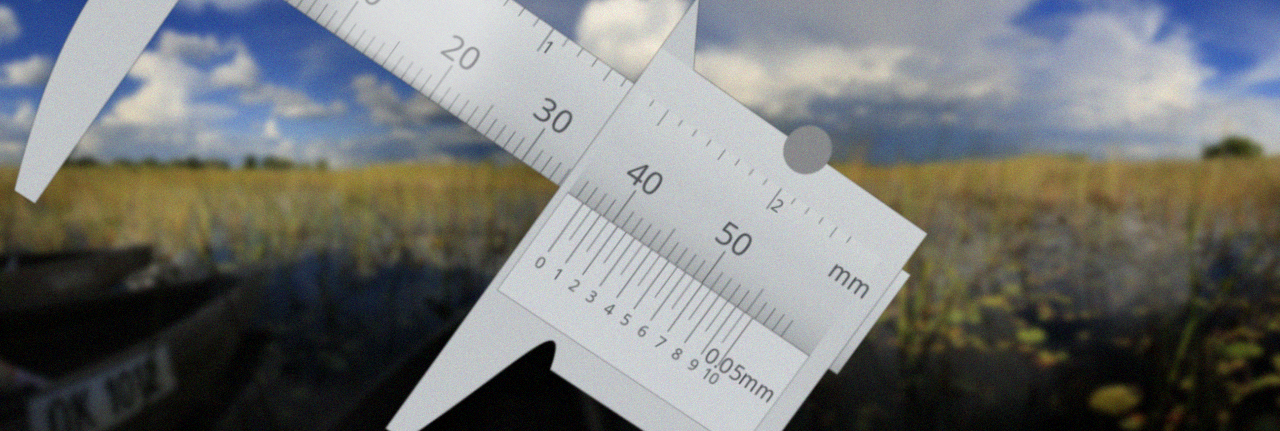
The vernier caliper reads 36.8 mm
